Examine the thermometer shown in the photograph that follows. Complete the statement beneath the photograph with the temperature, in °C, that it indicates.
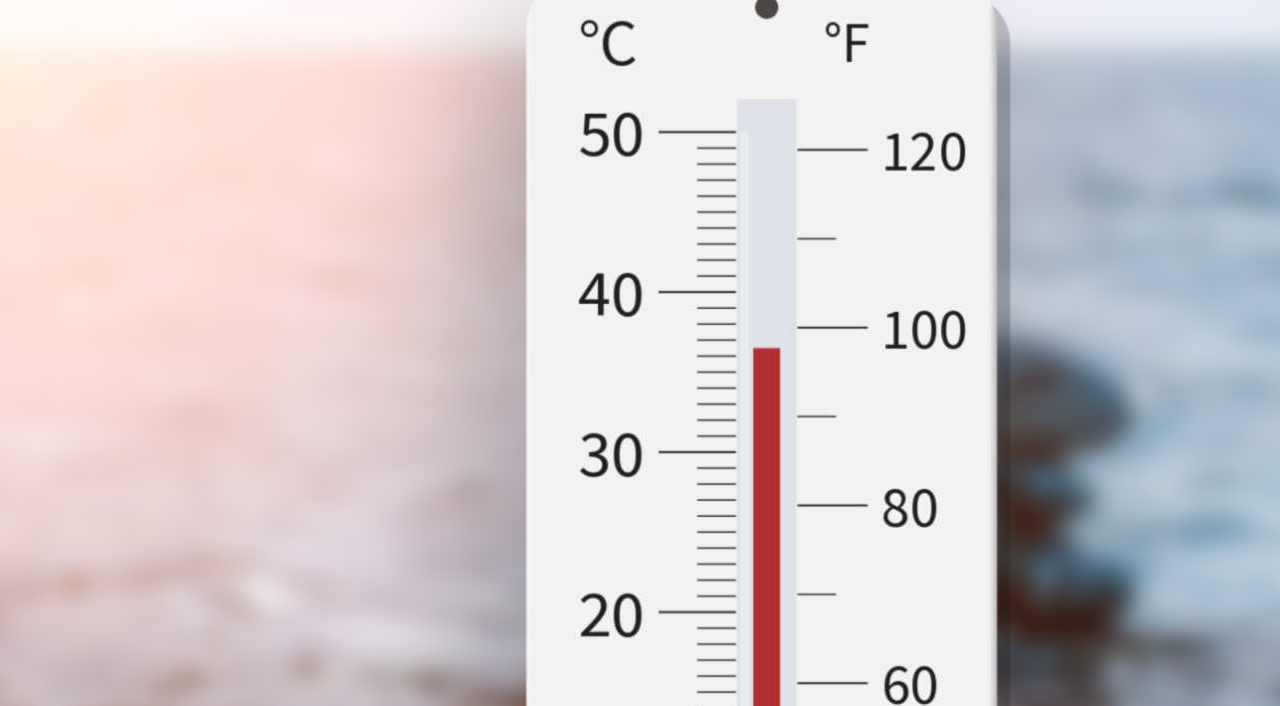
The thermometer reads 36.5 °C
